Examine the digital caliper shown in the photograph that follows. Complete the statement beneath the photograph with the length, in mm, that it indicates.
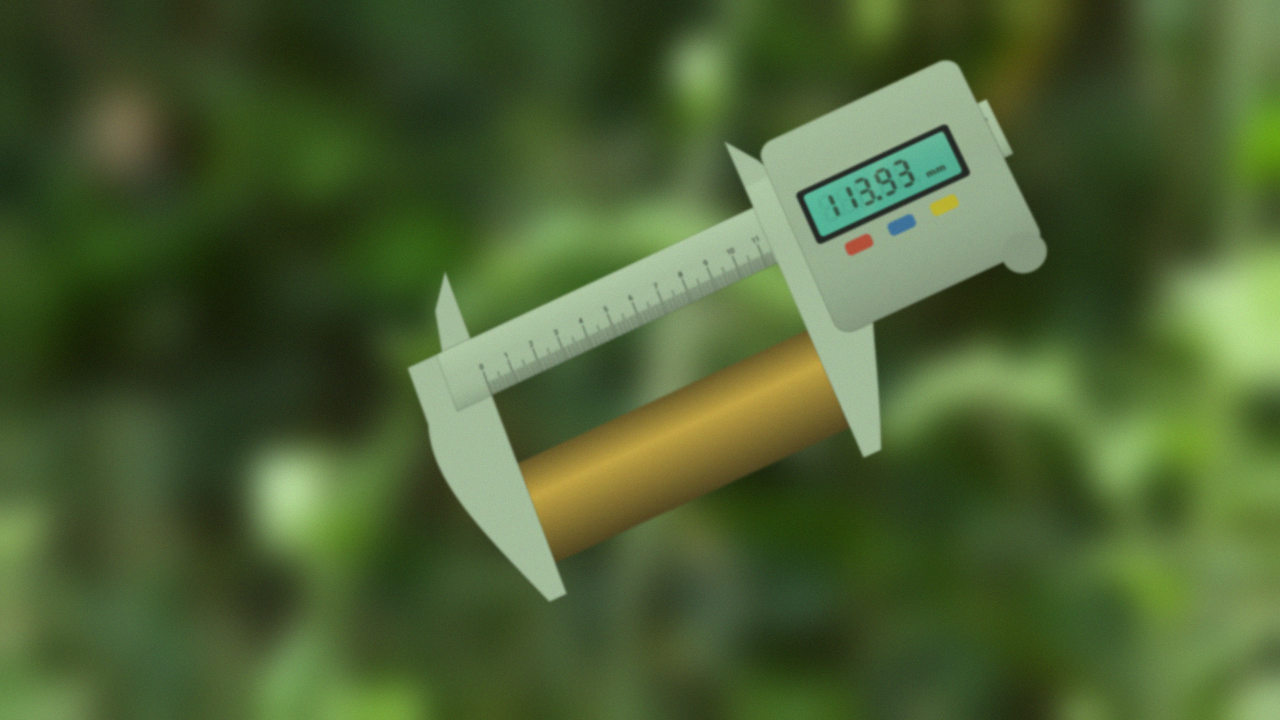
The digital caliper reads 113.93 mm
